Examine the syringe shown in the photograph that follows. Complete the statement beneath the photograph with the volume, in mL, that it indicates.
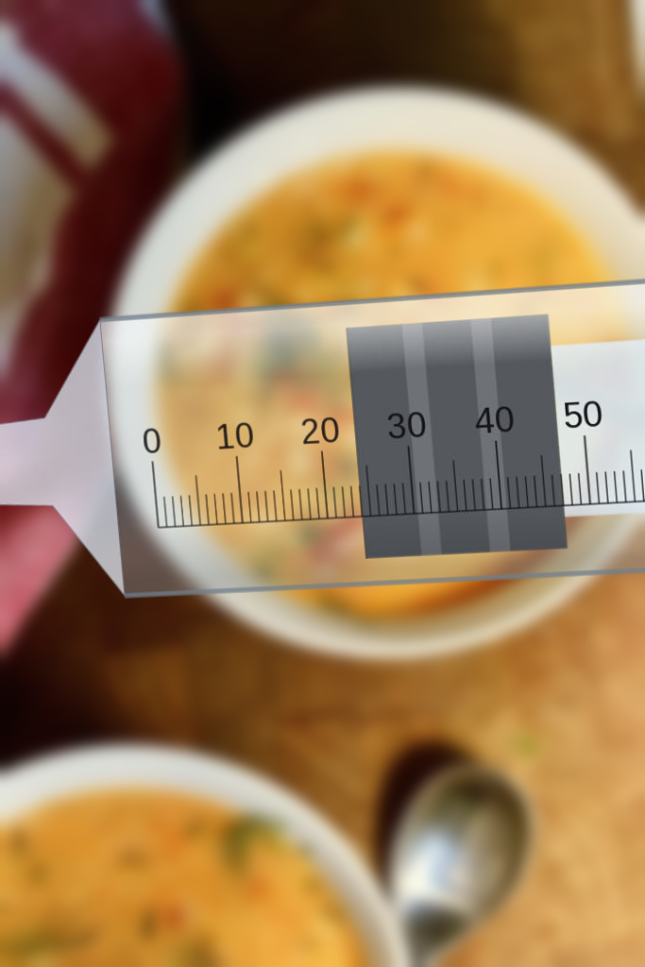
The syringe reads 24 mL
